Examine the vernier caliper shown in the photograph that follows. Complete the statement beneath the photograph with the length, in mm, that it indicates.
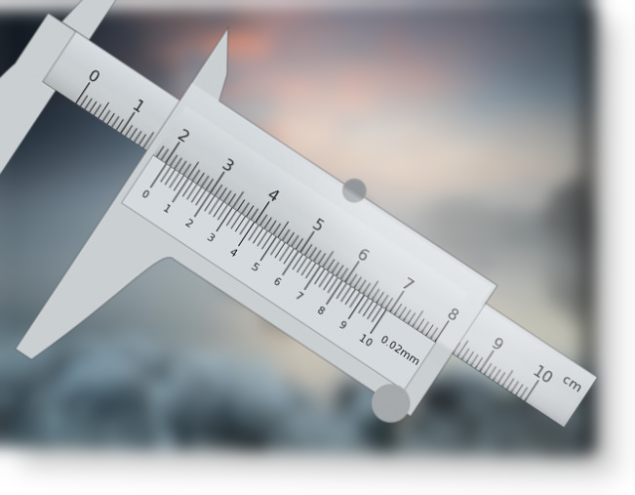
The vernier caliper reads 20.2 mm
